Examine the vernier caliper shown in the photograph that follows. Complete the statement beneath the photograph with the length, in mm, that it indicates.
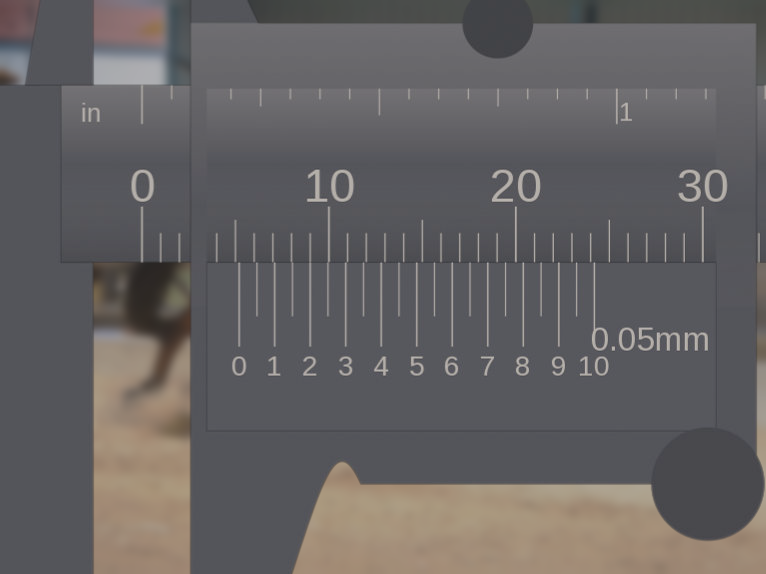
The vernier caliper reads 5.2 mm
